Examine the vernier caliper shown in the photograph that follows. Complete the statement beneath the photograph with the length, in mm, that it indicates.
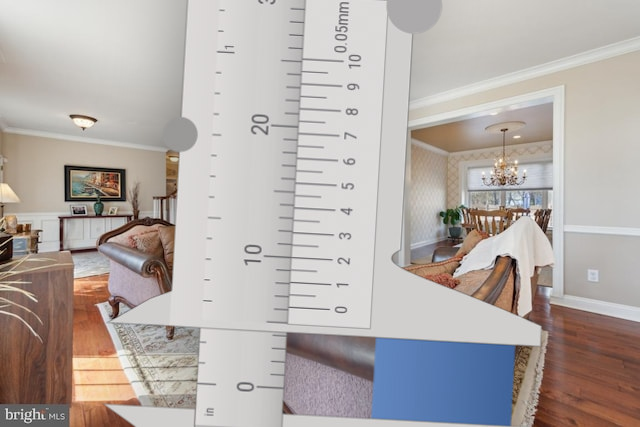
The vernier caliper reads 6.2 mm
